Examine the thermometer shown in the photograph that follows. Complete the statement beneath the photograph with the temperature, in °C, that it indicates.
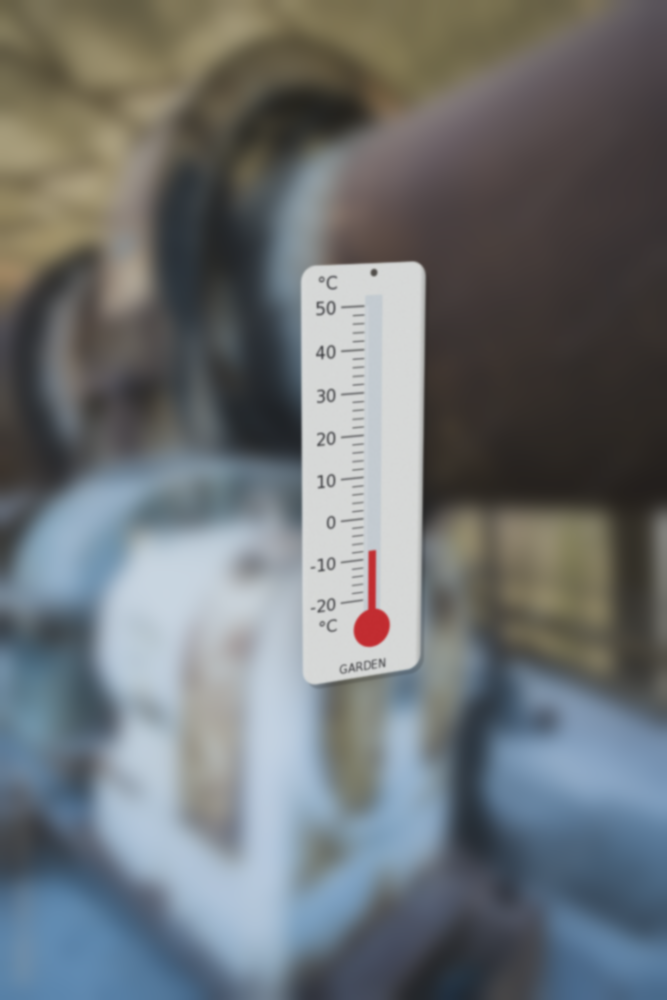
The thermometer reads -8 °C
